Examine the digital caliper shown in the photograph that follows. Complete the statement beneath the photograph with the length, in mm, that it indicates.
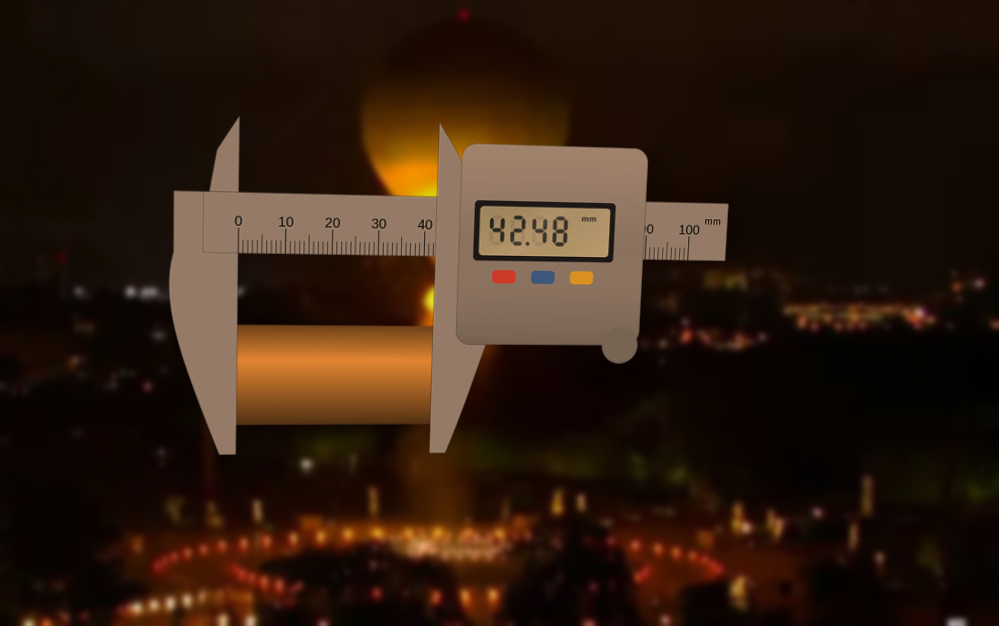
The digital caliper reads 42.48 mm
